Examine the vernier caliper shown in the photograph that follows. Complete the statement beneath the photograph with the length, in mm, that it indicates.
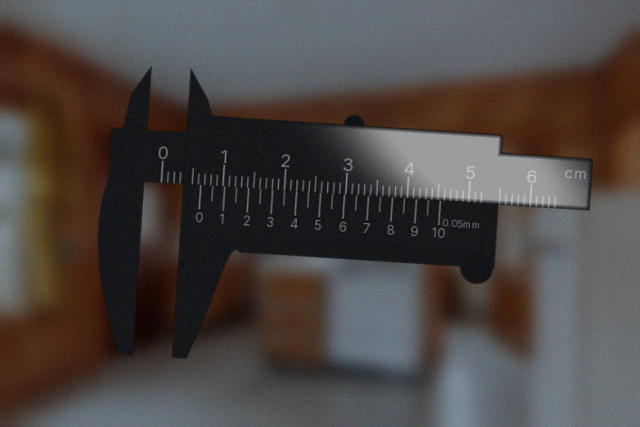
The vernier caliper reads 6.4 mm
